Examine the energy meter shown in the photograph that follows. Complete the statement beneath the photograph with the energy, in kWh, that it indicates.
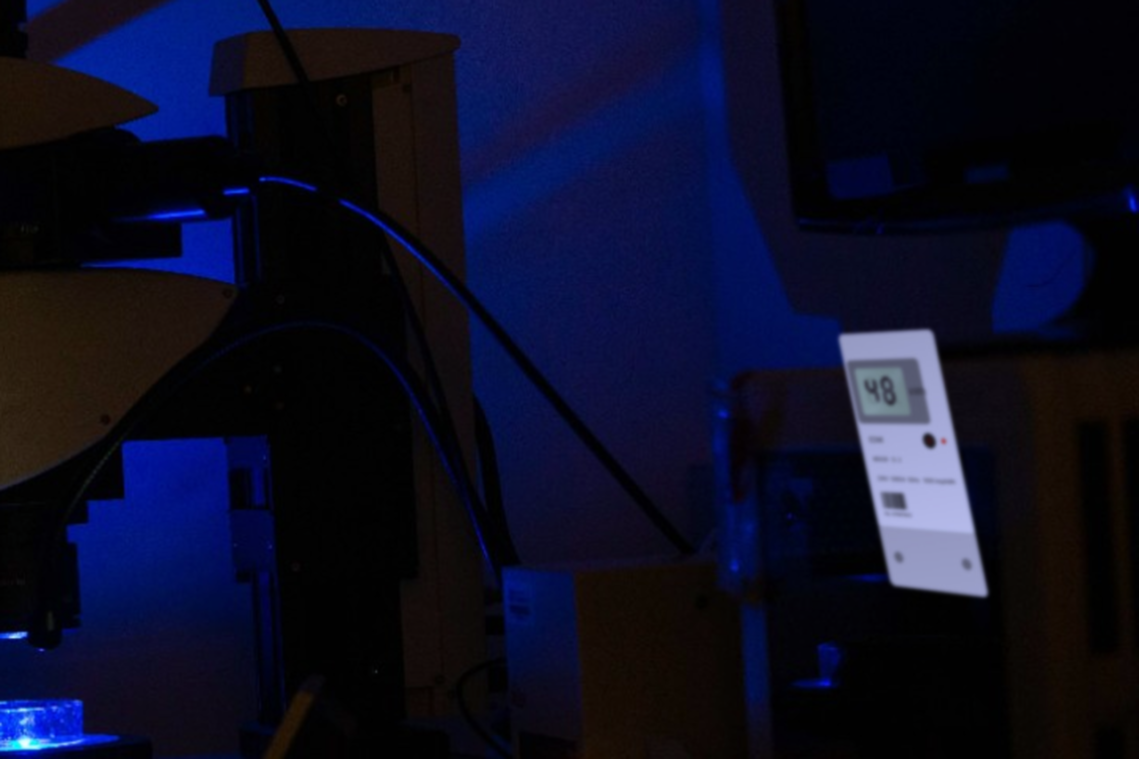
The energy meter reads 48 kWh
